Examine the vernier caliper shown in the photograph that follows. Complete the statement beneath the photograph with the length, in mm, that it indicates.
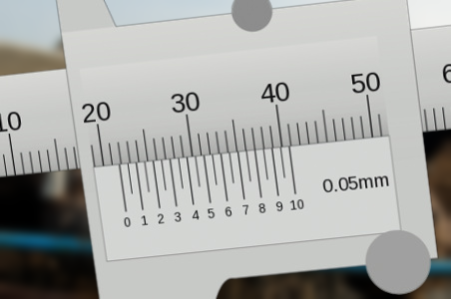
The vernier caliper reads 21.8 mm
